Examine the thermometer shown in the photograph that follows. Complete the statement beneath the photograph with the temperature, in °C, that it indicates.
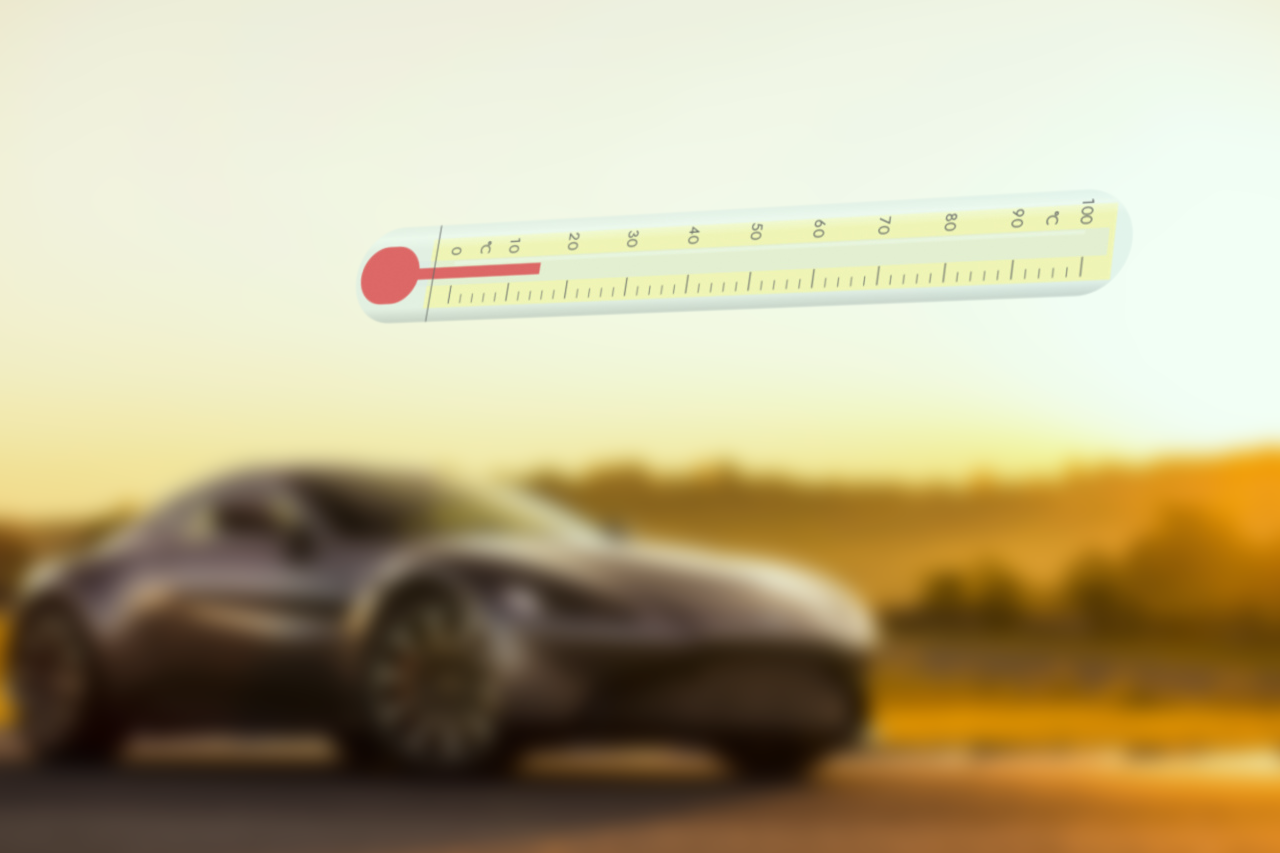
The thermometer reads 15 °C
